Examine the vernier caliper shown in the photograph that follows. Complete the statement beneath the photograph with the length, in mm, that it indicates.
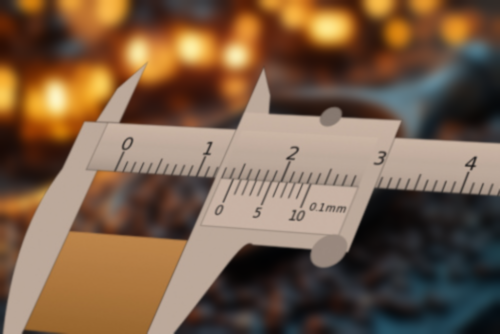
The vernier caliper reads 14.4 mm
